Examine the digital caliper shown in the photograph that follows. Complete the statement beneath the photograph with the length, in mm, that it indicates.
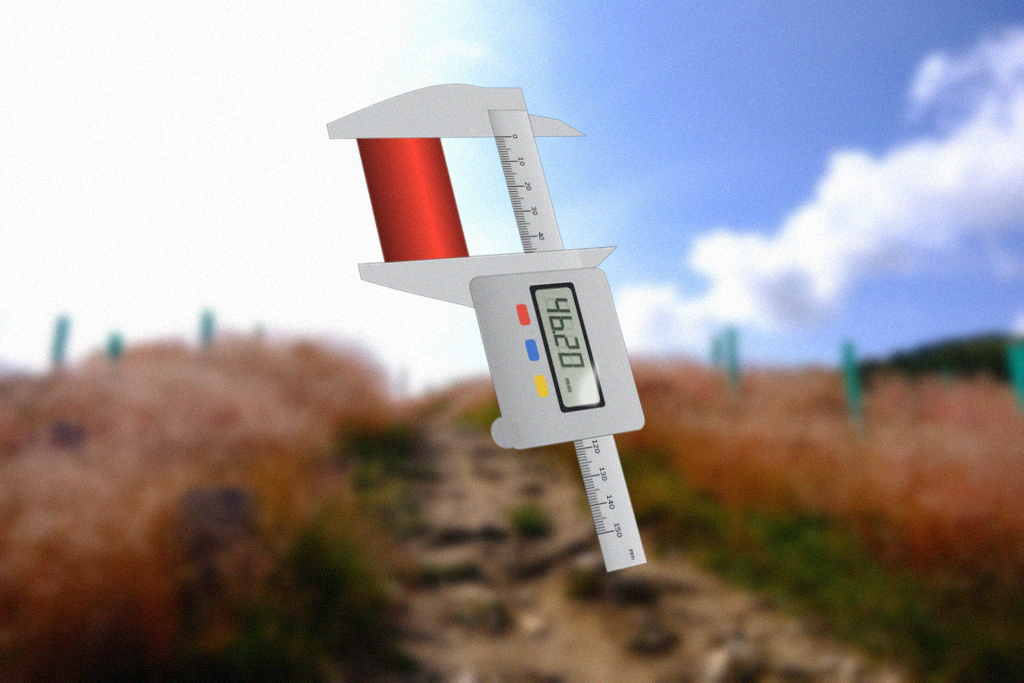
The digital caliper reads 46.20 mm
